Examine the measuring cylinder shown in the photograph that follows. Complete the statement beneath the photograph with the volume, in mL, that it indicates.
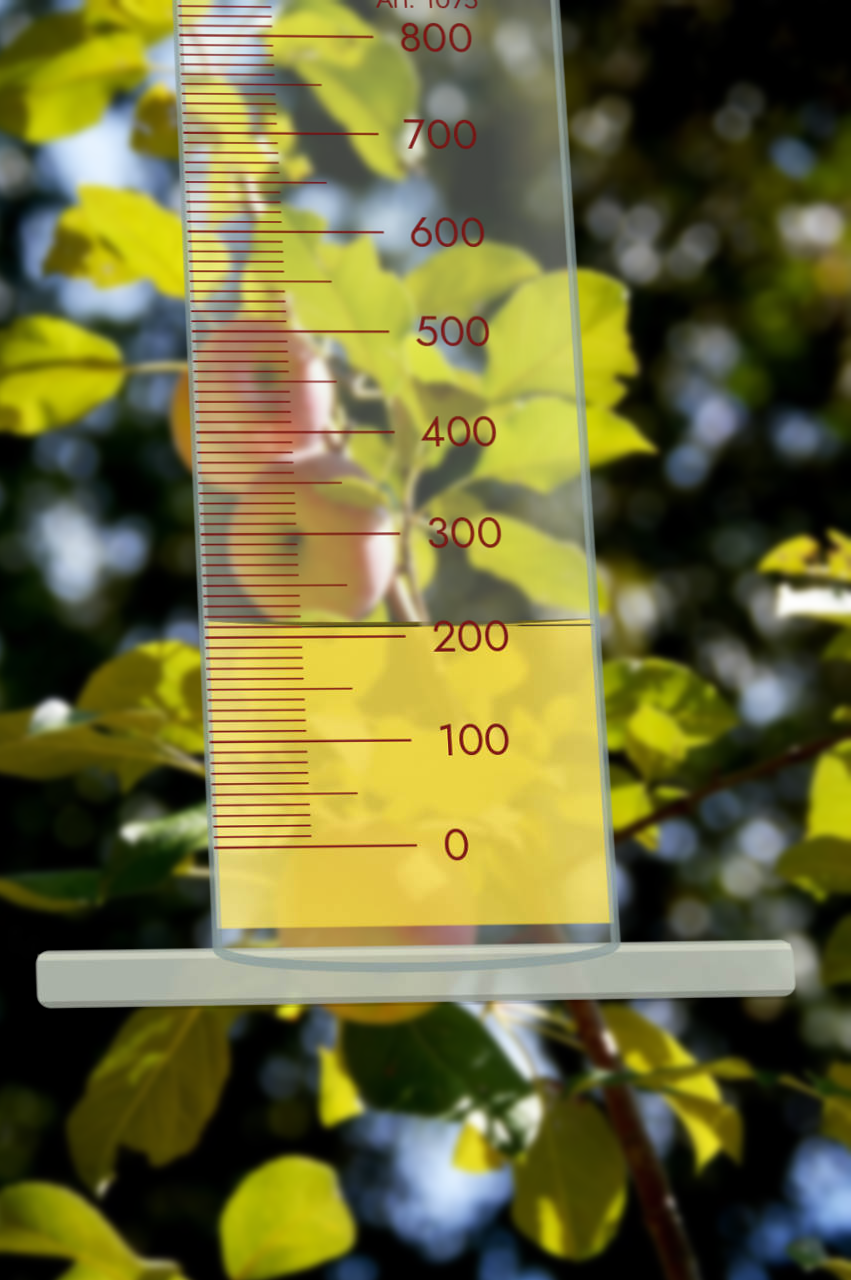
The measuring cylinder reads 210 mL
